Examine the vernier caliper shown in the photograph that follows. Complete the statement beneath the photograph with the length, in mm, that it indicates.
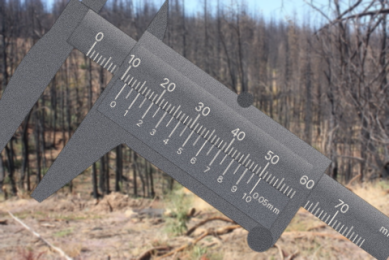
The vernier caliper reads 11.5 mm
